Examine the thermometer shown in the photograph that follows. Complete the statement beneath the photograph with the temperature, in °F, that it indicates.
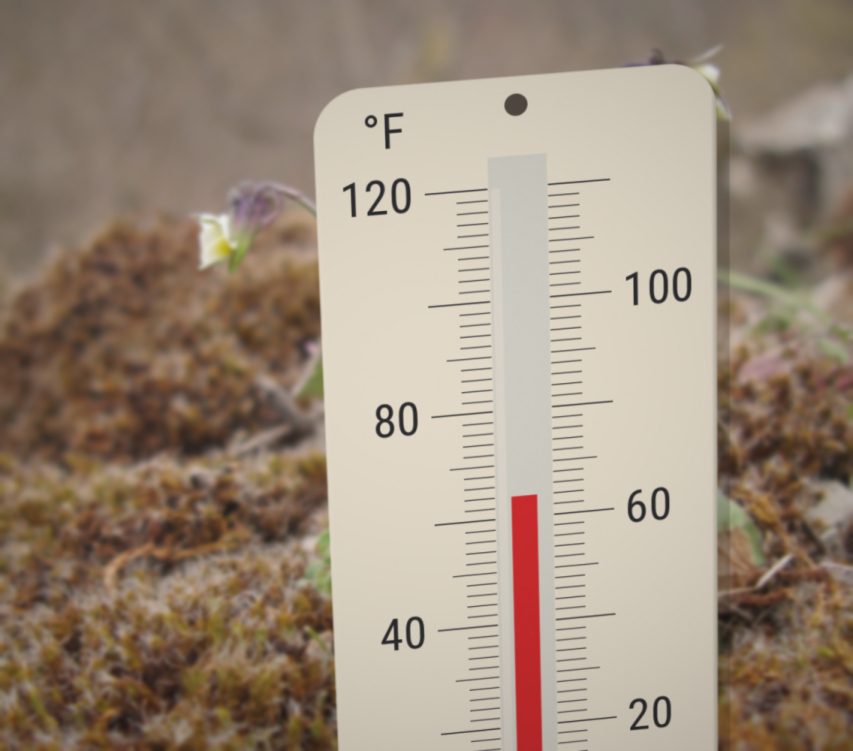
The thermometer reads 64 °F
